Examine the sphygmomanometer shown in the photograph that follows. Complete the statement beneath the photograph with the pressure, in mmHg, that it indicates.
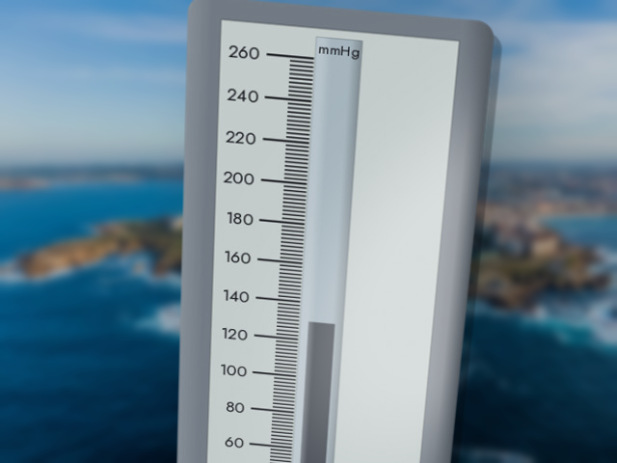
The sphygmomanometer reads 130 mmHg
